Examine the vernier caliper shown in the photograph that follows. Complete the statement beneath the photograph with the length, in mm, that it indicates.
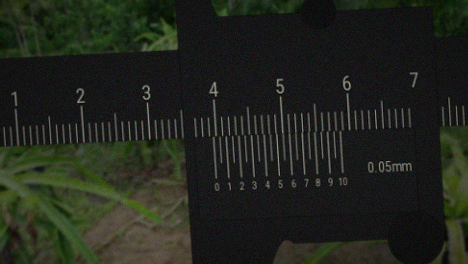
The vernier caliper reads 39.6 mm
